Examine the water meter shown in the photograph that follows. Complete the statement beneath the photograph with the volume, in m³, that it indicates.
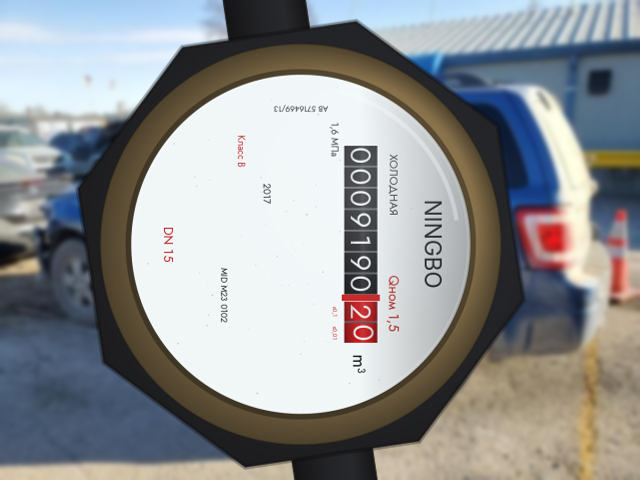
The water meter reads 9190.20 m³
